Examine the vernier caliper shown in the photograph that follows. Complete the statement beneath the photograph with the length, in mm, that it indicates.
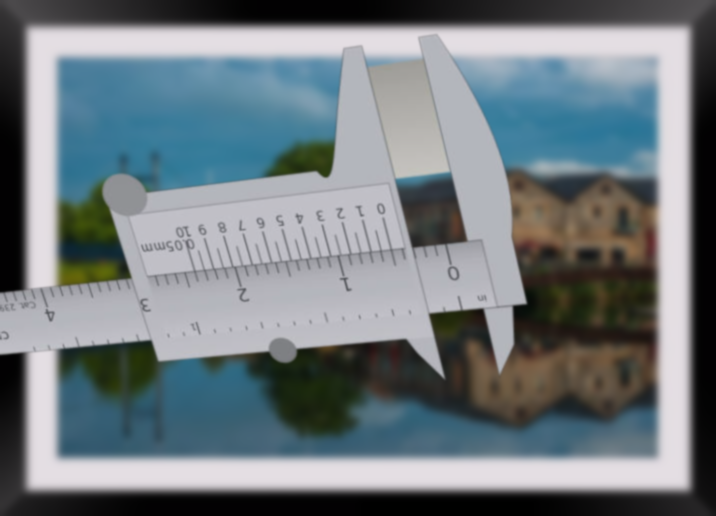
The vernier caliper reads 5.0 mm
